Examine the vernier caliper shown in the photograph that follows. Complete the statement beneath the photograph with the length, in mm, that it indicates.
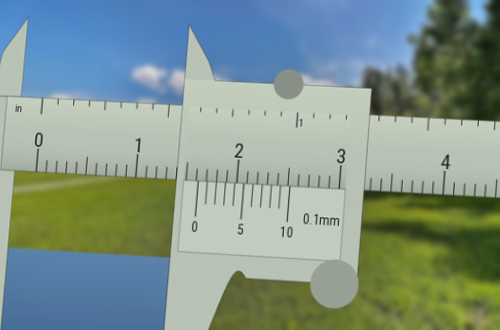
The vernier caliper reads 16.2 mm
